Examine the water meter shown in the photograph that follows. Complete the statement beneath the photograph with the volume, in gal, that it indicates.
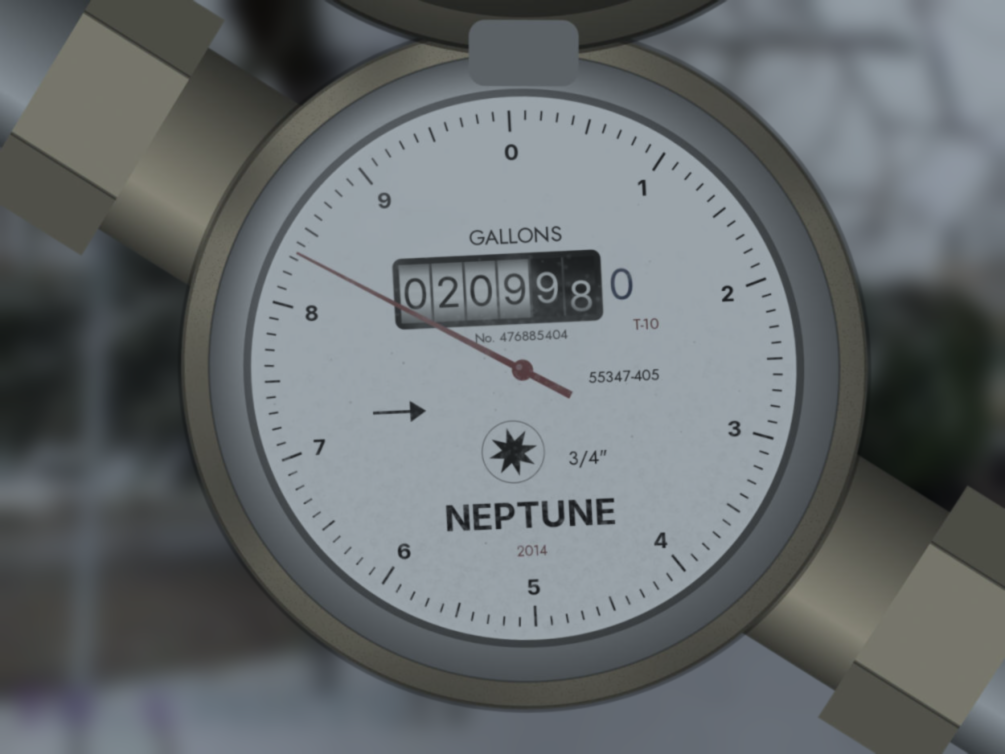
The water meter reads 209978.3 gal
